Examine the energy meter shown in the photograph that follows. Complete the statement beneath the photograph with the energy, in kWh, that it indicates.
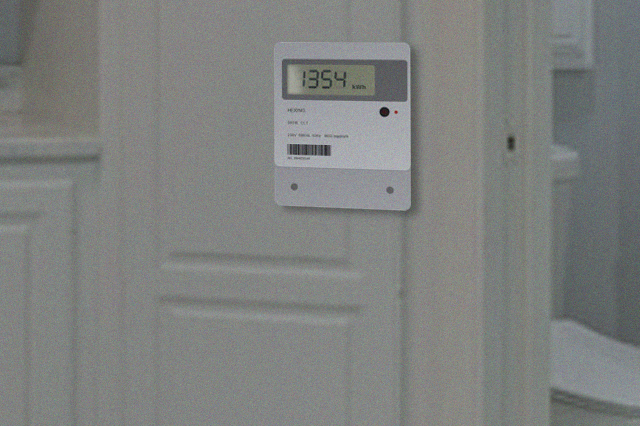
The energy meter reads 1354 kWh
